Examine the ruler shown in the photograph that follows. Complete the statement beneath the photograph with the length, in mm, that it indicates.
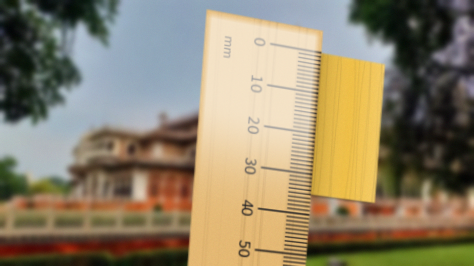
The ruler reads 35 mm
